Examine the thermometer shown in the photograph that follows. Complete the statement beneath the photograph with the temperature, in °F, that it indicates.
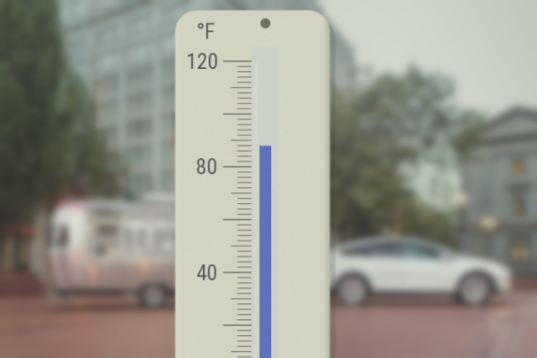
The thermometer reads 88 °F
